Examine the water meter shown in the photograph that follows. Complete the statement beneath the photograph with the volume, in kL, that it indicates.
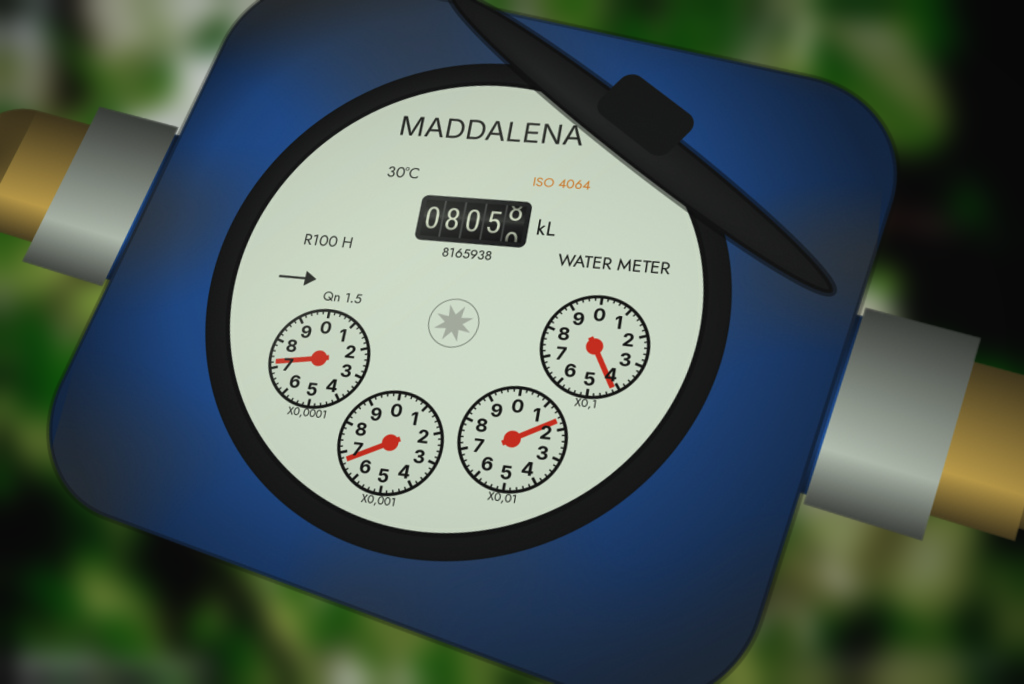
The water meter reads 8058.4167 kL
